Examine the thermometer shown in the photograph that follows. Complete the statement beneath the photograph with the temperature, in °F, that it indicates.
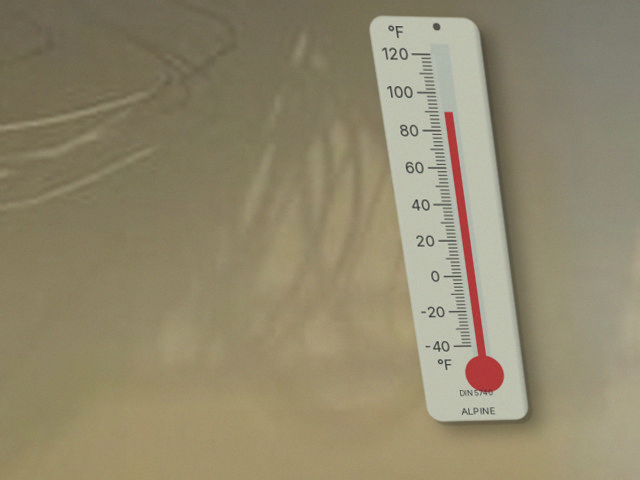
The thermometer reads 90 °F
